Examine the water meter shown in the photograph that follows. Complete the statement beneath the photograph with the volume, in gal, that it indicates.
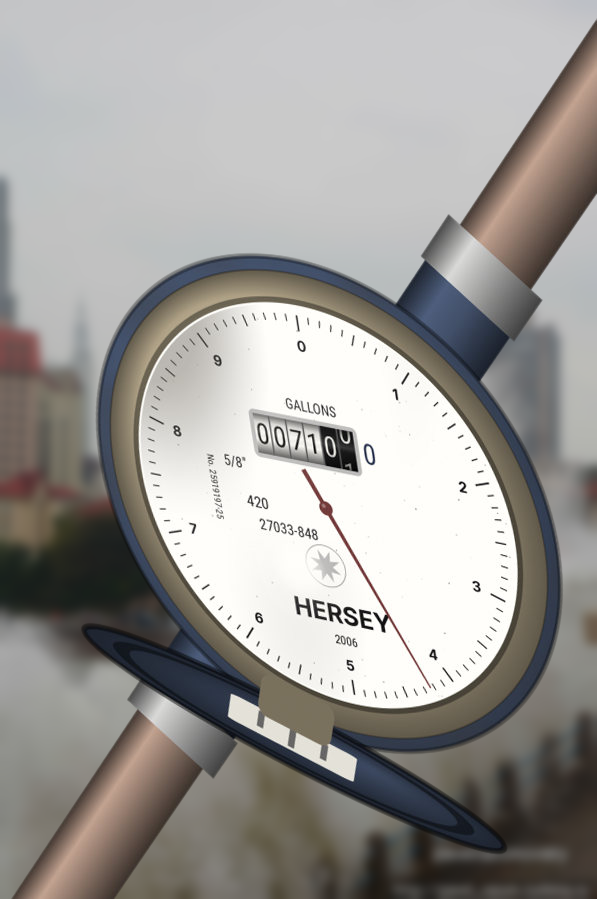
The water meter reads 71004.2 gal
